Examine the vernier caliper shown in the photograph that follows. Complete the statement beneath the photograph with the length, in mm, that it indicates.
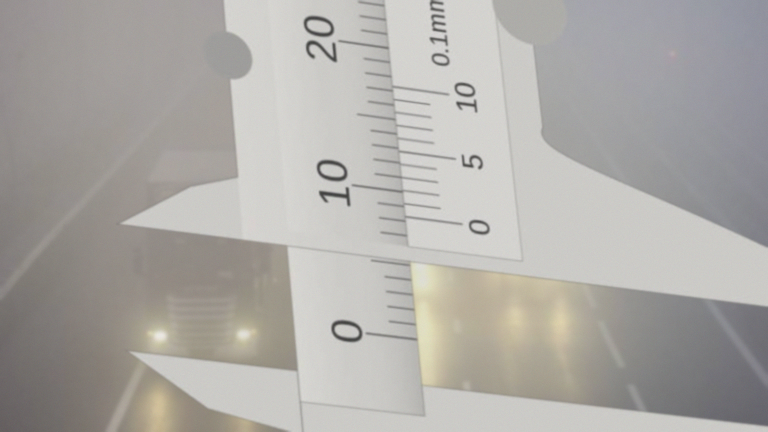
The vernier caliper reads 8.3 mm
